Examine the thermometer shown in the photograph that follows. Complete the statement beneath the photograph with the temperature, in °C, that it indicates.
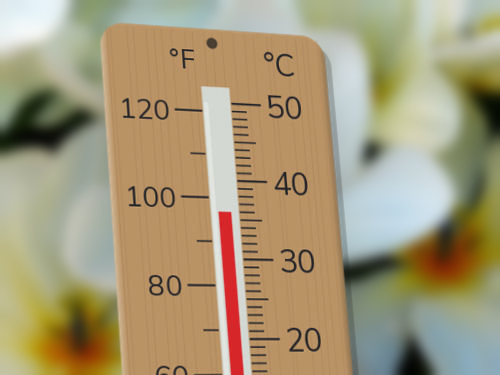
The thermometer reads 36 °C
